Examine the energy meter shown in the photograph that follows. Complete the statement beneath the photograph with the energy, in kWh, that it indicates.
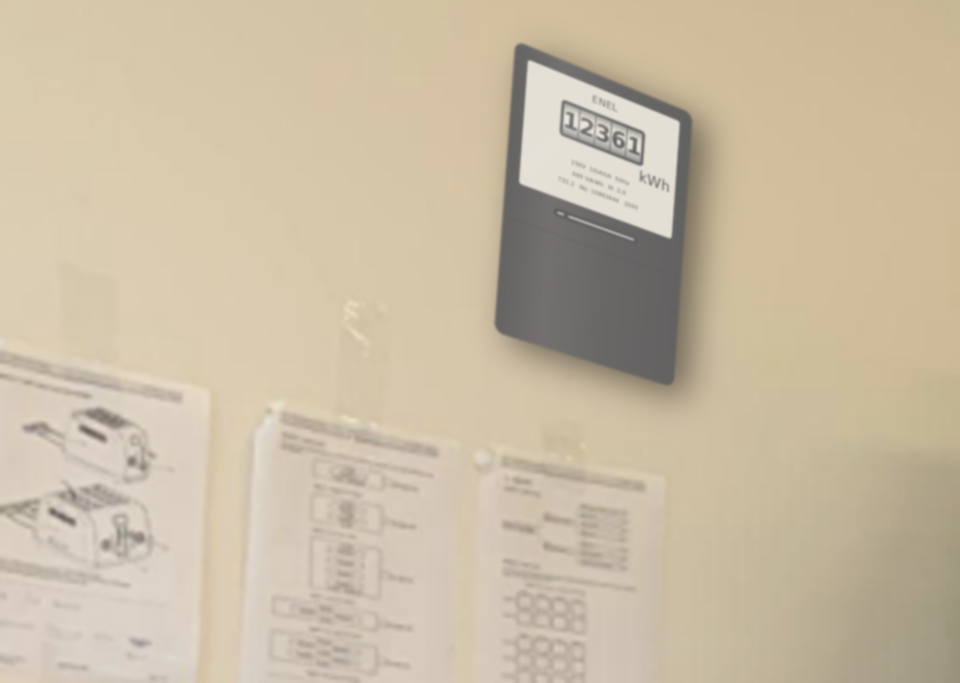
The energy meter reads 12361 kWh
